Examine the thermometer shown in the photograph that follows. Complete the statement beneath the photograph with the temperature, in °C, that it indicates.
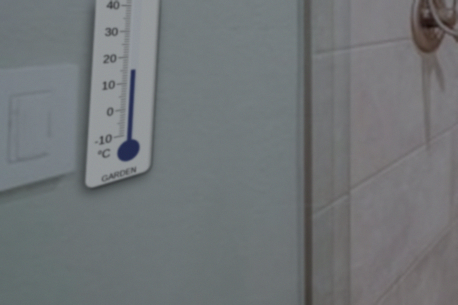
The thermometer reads 15 °C
